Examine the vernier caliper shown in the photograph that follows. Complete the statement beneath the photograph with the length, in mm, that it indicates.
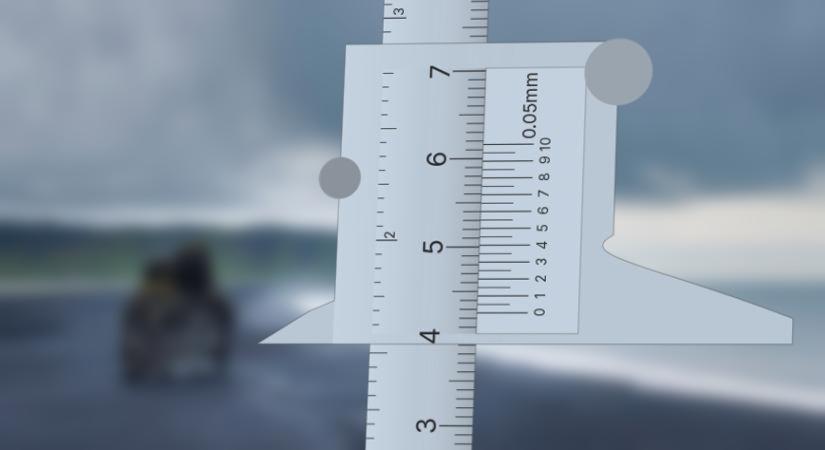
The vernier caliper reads 42.6 mm
